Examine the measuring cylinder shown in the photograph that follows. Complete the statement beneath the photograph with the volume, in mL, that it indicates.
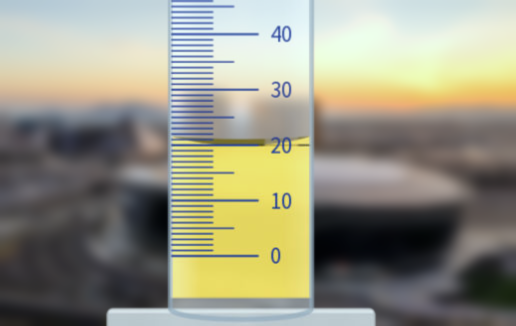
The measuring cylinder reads 20 mL
